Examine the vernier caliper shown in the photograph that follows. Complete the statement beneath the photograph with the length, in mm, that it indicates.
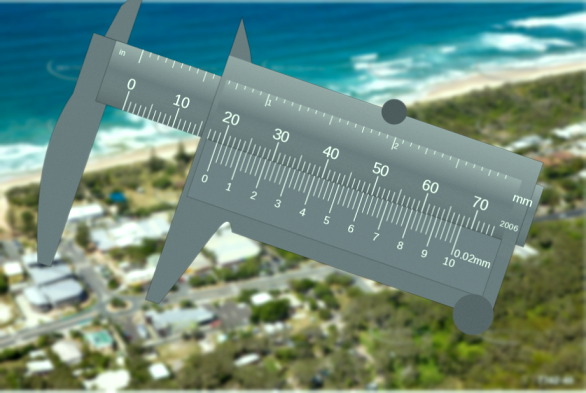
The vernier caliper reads 19.0 mm
